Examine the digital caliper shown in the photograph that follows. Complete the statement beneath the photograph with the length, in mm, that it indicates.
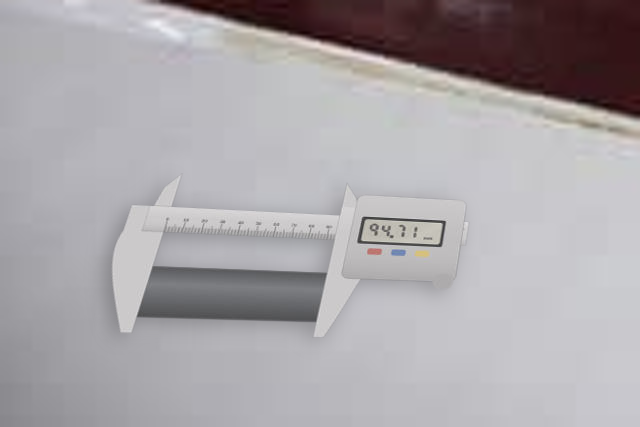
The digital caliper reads 94.71 mm
